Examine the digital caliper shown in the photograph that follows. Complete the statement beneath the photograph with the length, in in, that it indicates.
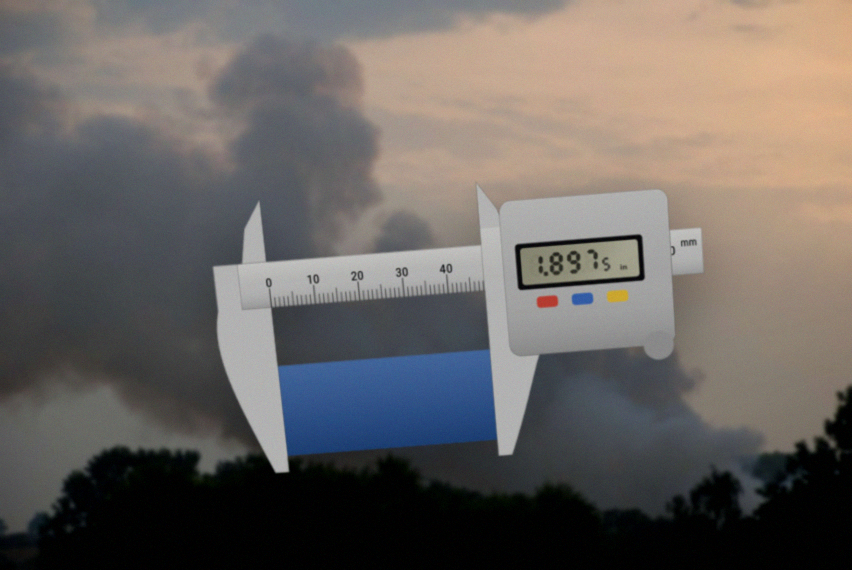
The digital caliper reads 1.8975 in
